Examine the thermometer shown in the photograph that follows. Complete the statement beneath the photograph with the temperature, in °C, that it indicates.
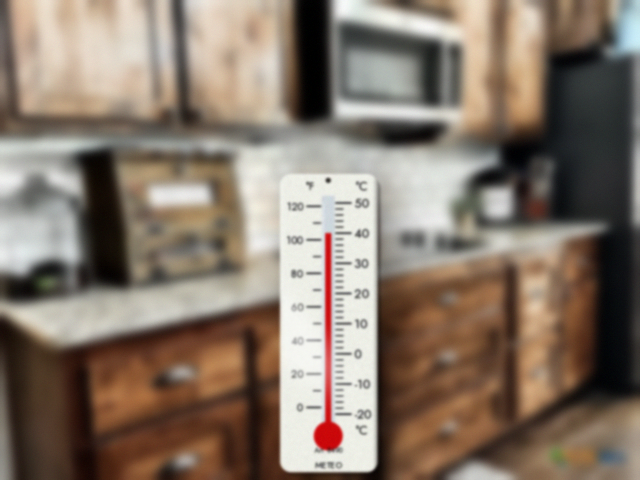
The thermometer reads 40 °C
